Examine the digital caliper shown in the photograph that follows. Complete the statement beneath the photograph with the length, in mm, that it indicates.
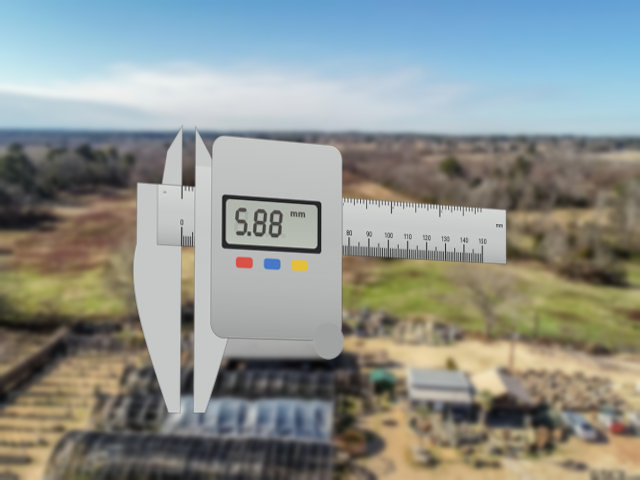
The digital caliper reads 5.88 mm
